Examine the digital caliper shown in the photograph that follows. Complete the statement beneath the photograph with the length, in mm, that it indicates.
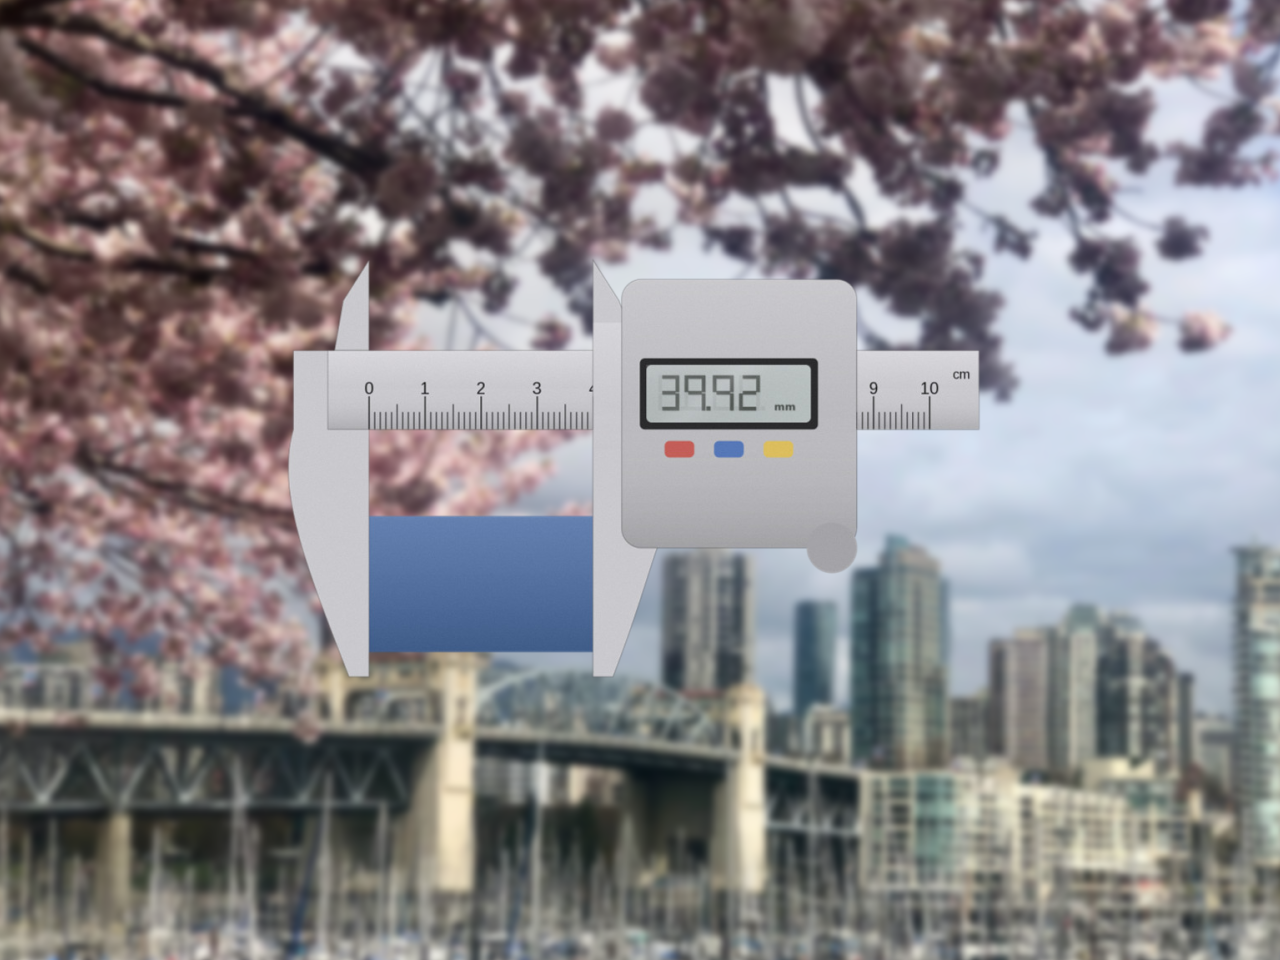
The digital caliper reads 39.92 mm
